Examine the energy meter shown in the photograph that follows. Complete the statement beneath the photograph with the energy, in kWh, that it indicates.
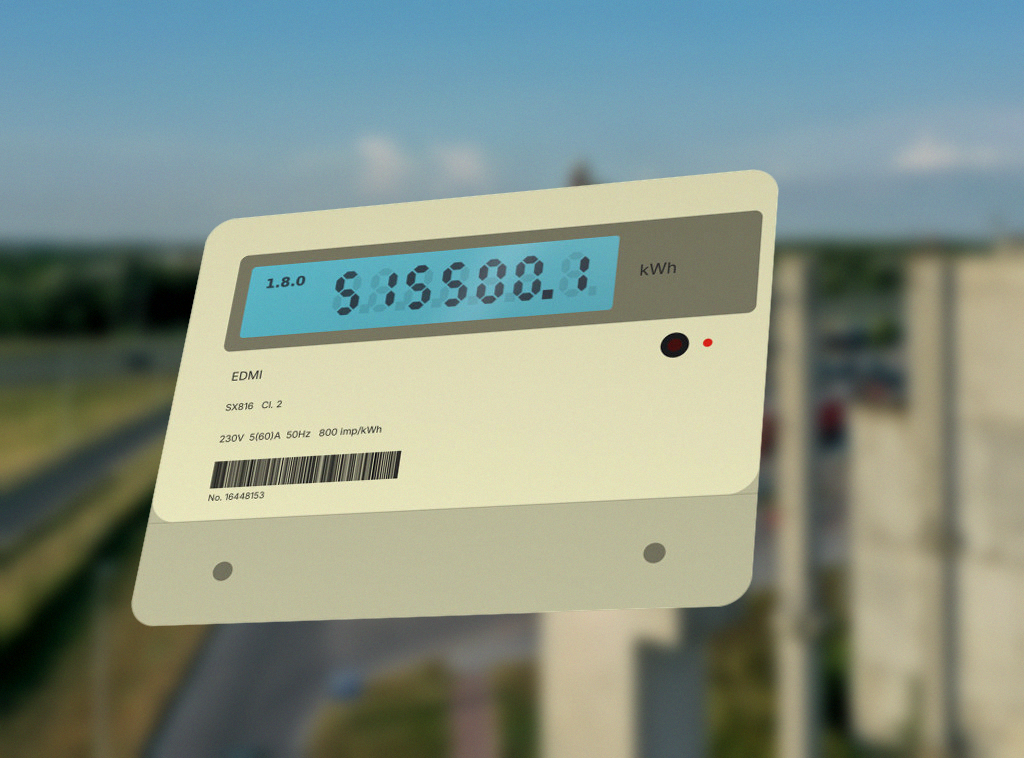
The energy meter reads 515500.1 kWh
